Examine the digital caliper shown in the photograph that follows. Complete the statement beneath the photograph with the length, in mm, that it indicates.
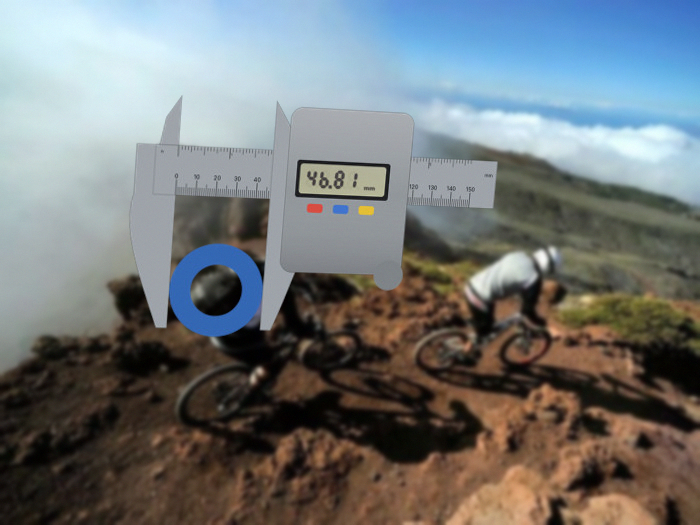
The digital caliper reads 46.81 mm
